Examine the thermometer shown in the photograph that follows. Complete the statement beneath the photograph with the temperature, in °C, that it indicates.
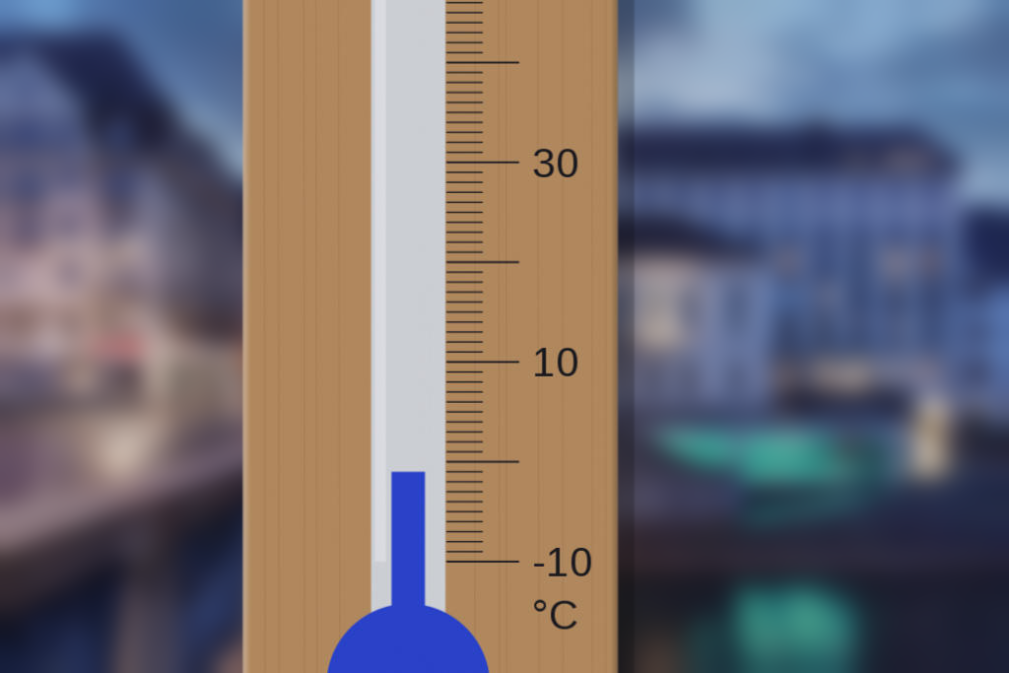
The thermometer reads -1 °C
